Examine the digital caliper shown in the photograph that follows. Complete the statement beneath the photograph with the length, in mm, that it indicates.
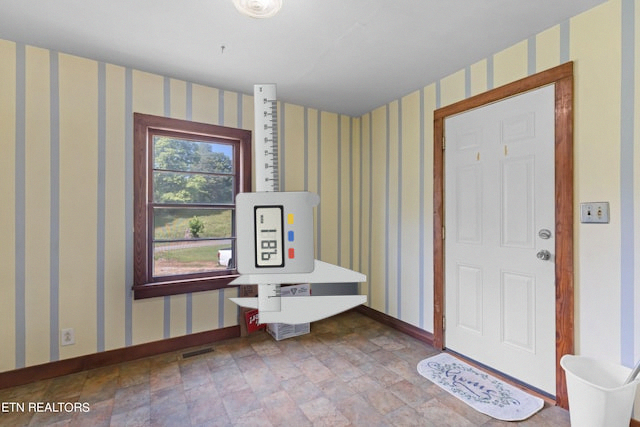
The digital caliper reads 9.81 mm
